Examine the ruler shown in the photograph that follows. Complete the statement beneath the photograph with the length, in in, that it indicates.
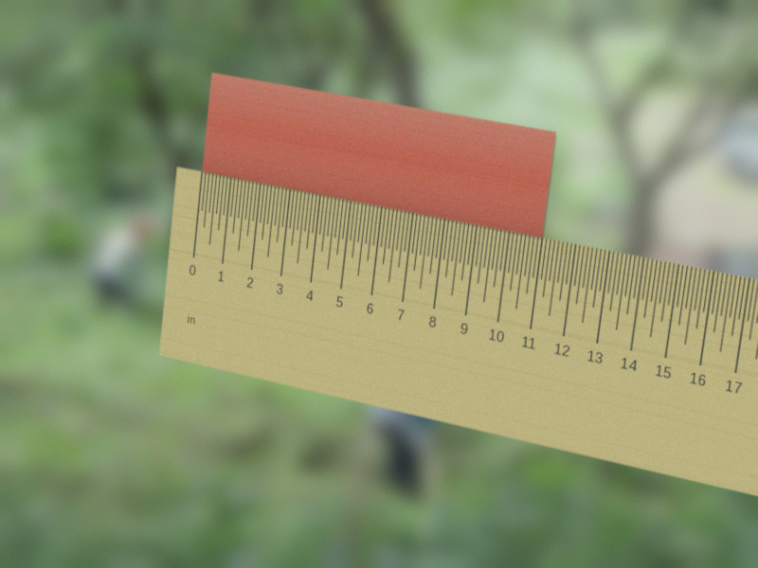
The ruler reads 11 in
